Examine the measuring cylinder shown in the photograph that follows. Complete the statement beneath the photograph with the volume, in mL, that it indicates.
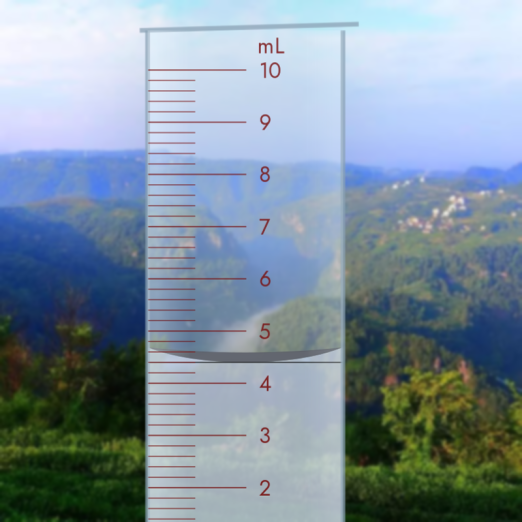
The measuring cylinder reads 4.4 mL
